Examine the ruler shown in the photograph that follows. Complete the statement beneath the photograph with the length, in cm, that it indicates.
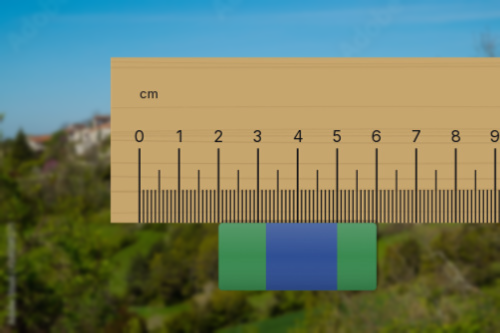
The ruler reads 4 cm
